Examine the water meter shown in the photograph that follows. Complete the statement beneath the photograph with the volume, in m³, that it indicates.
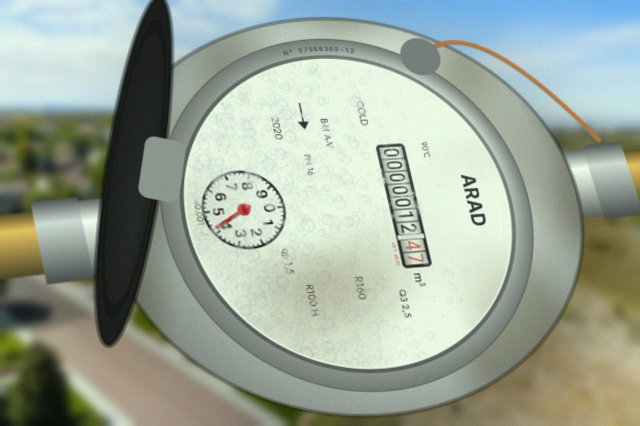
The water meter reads 12.474 m³
